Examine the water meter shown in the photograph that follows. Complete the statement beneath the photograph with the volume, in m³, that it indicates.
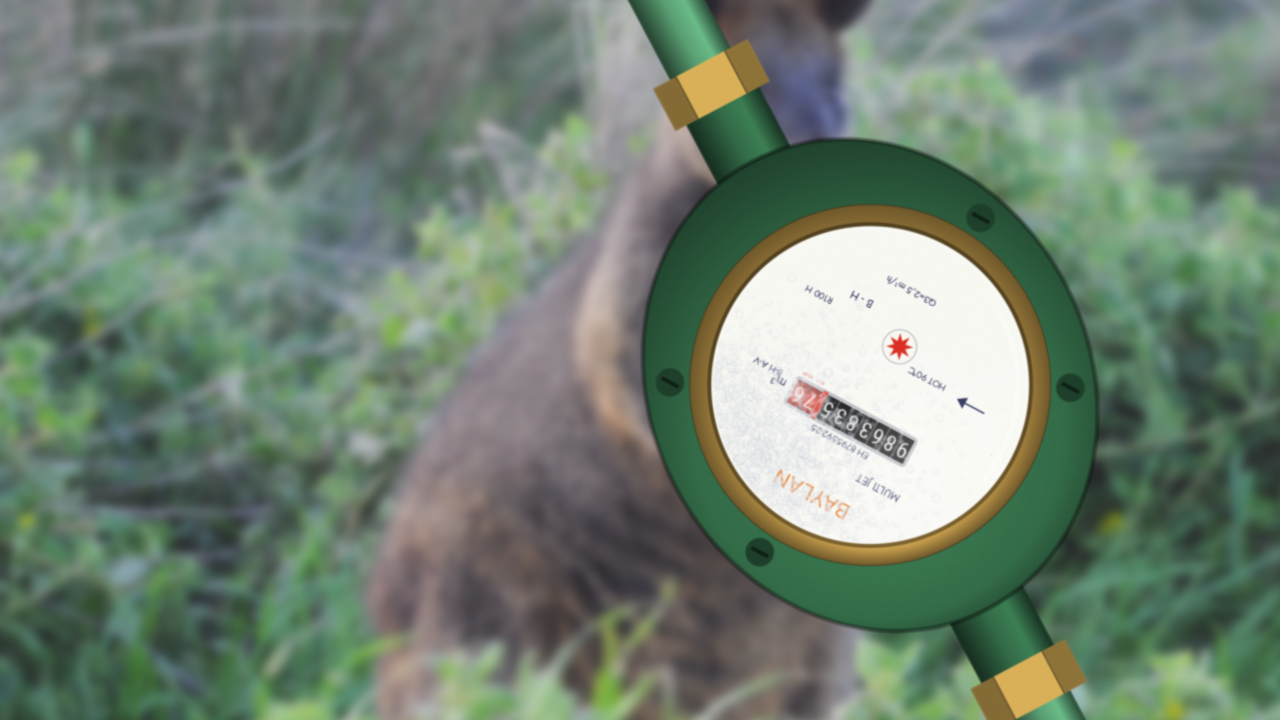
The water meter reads 9863835.76 m³
